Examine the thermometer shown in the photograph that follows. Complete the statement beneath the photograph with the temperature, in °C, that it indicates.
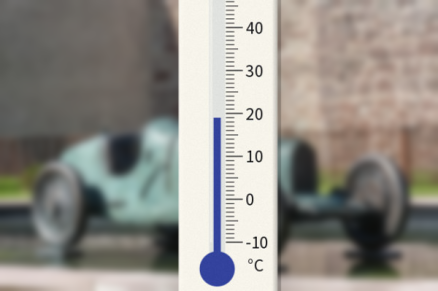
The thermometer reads 19 °C
